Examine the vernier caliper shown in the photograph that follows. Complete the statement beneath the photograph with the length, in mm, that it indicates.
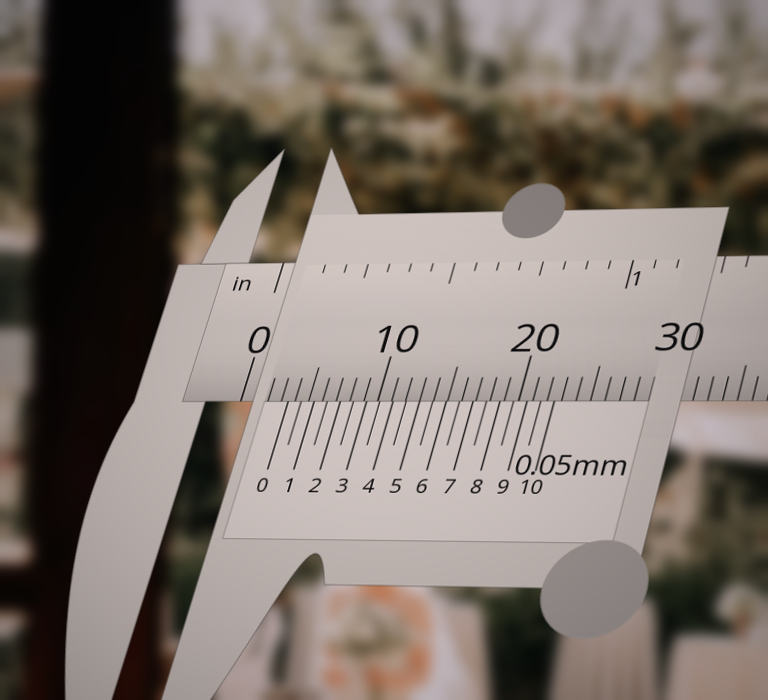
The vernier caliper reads 3.5 mm
